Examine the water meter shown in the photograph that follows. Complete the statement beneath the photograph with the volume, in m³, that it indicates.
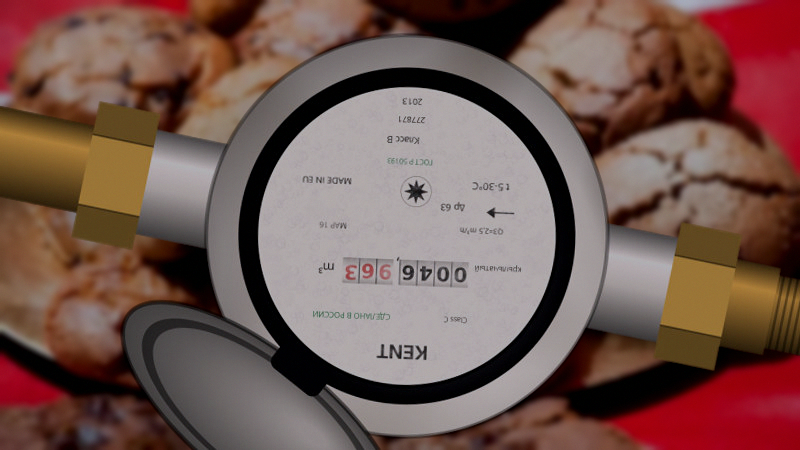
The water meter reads 46.963 m³
